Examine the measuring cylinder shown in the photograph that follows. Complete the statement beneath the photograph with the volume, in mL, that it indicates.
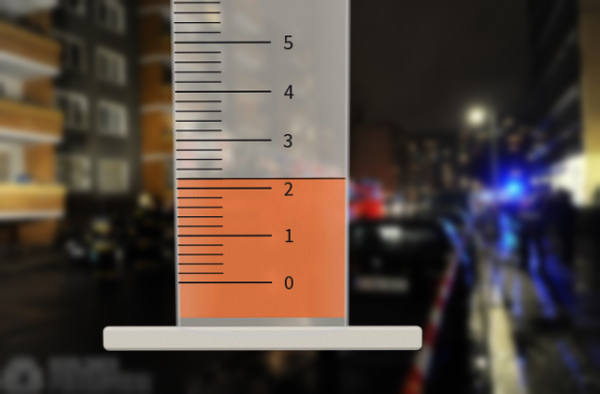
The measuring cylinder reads 2.2 mL
